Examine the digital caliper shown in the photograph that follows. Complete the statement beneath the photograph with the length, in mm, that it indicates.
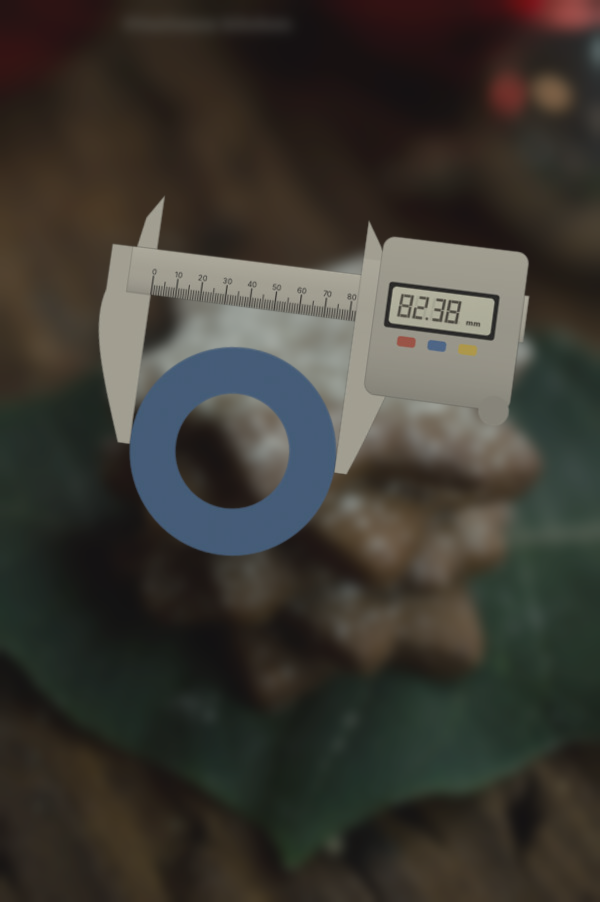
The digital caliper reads 82.38 mm
